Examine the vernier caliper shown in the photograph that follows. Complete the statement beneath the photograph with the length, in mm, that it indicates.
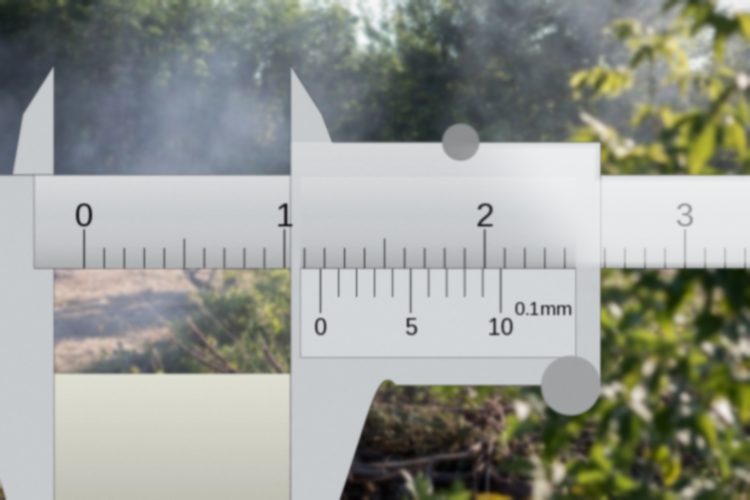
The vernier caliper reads 11.8 mm
